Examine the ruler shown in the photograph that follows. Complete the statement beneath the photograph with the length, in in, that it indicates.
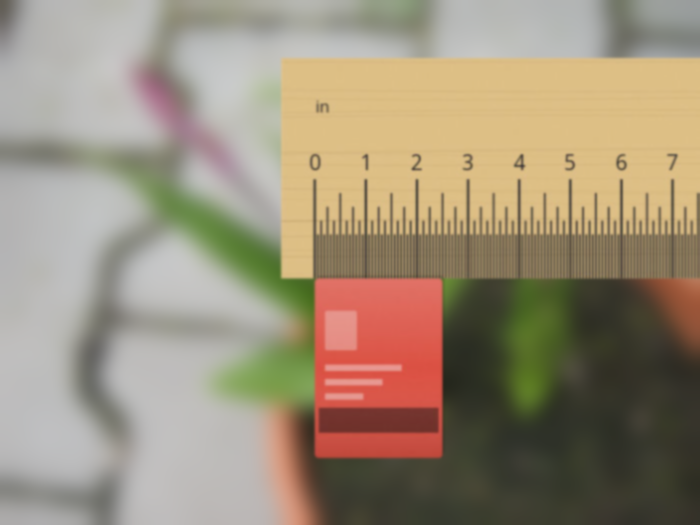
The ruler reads 2.5 in
